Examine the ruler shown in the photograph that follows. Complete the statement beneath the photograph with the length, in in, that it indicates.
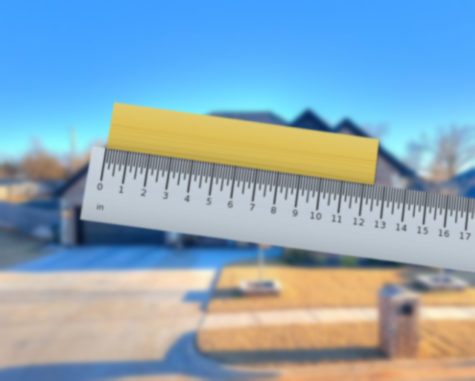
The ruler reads 12.5 in
